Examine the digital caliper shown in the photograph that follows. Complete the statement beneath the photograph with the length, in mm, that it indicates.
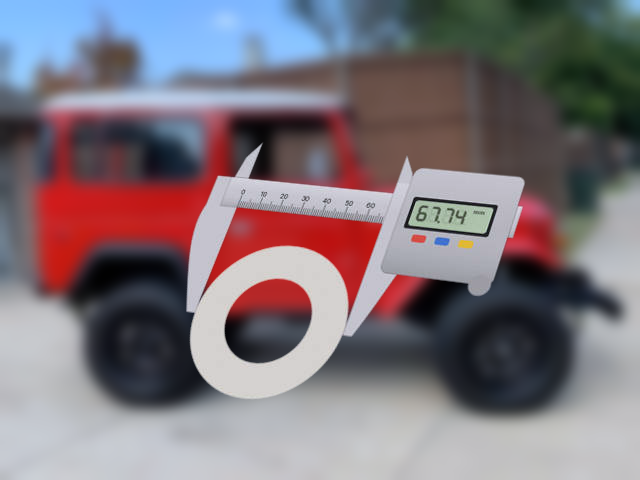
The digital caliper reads 67.74 mm
